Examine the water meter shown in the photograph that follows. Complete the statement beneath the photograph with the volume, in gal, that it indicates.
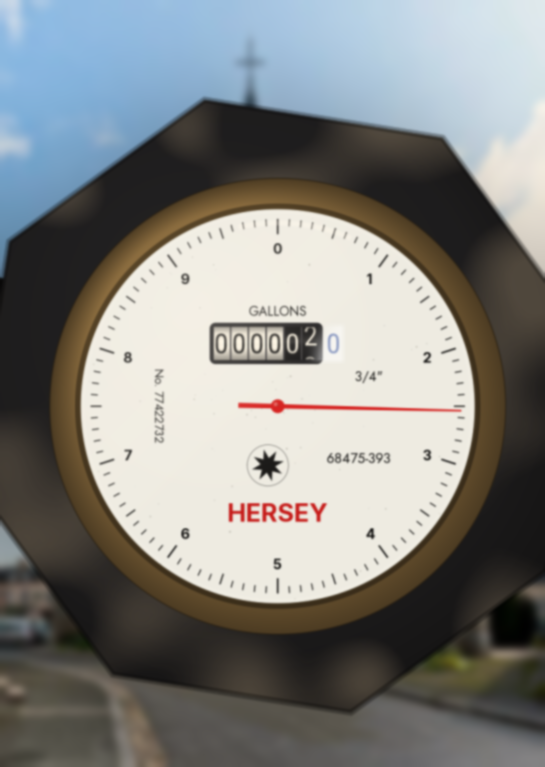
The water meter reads 22.5 gal
